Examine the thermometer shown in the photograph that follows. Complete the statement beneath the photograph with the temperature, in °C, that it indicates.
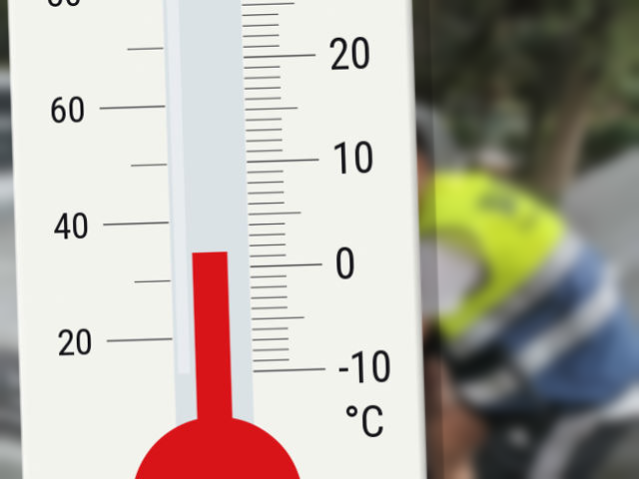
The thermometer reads 1.5 °C
